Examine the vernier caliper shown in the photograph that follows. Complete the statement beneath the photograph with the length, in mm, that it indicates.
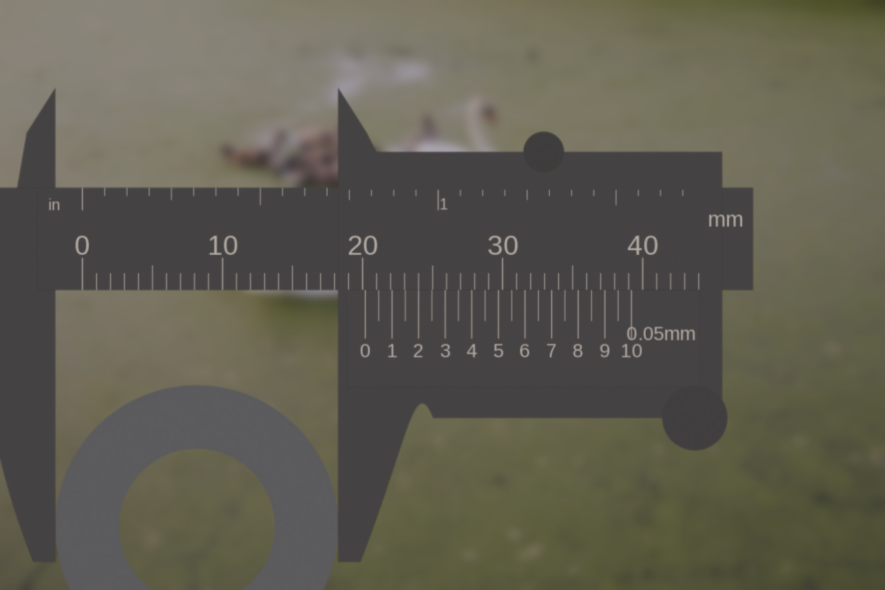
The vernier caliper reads 20.2 mm
